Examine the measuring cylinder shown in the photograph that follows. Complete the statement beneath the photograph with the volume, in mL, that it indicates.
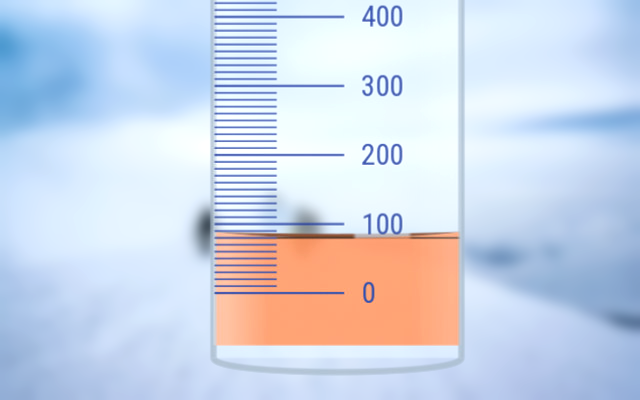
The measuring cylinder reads 80 mL
